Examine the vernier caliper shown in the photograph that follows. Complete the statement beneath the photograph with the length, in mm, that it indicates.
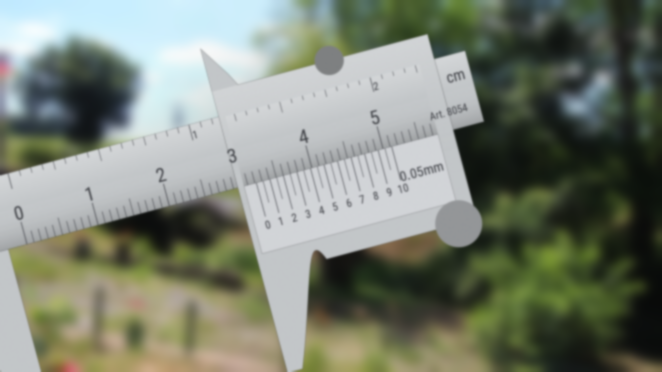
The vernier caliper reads 32.2 mm
